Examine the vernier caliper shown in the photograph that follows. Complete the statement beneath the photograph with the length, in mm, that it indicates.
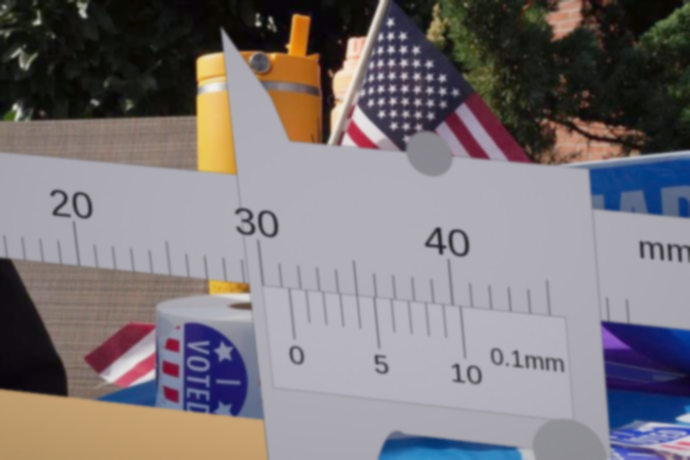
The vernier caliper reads 31.4 mm
